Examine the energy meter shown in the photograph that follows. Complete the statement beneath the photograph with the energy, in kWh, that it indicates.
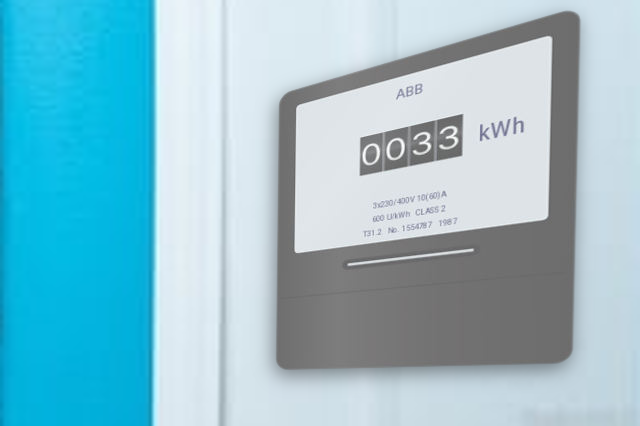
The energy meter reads 33 kWh
